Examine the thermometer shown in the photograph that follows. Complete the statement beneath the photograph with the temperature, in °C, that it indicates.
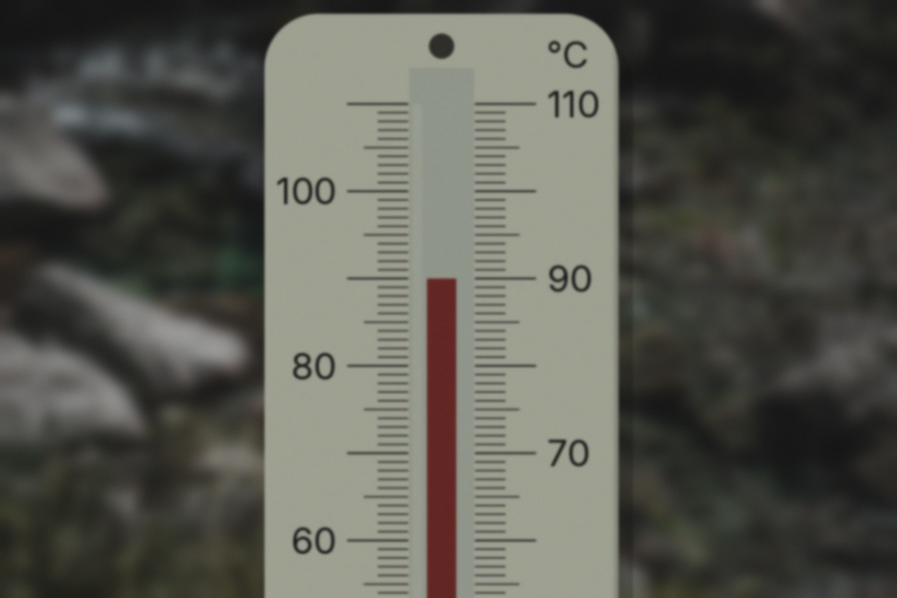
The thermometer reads 90 °C
